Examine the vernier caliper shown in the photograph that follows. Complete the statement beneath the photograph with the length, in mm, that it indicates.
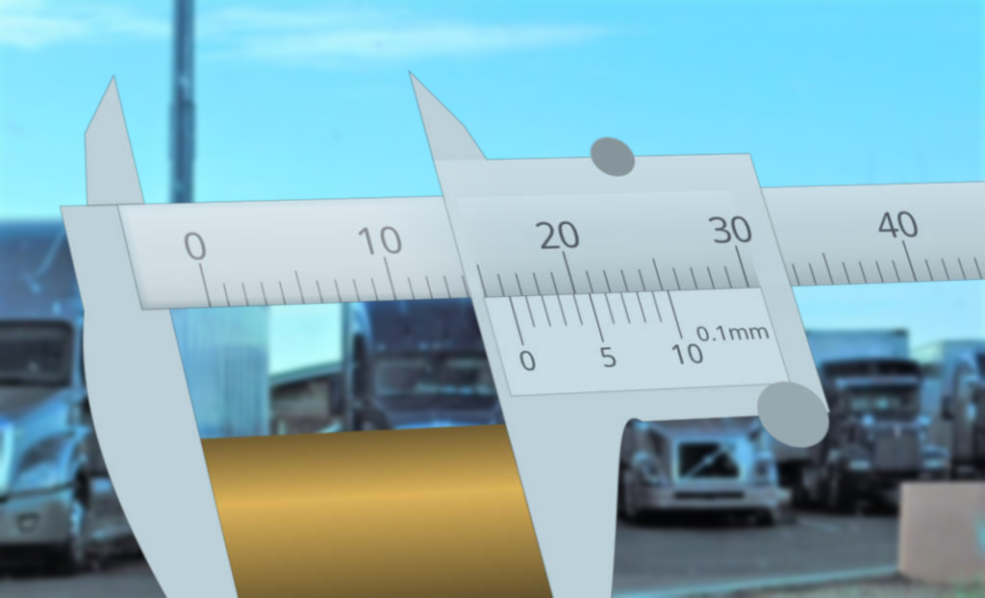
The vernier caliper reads 16.3 mm
